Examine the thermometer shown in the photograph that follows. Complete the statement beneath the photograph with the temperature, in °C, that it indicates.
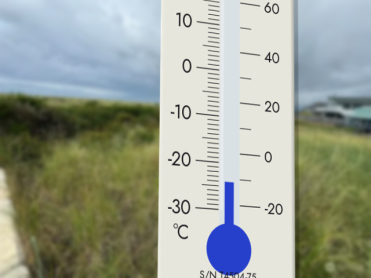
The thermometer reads -24 °C
